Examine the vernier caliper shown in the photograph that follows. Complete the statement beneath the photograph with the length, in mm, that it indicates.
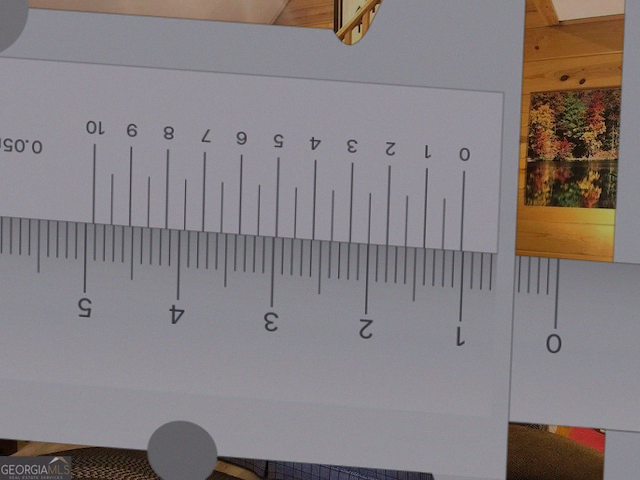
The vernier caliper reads 10.2 mm
